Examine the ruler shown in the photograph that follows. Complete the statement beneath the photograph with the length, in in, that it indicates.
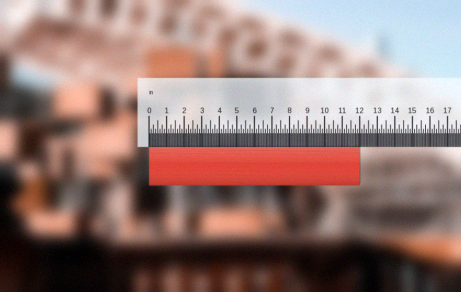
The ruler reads 12 in
